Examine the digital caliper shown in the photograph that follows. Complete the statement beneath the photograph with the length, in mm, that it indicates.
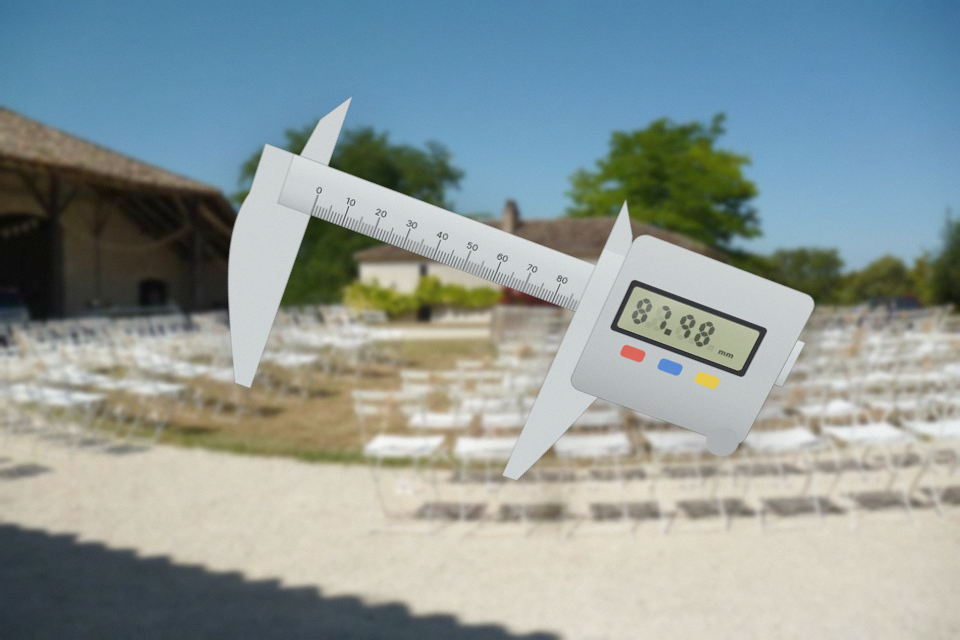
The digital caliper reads 87.98 mm
